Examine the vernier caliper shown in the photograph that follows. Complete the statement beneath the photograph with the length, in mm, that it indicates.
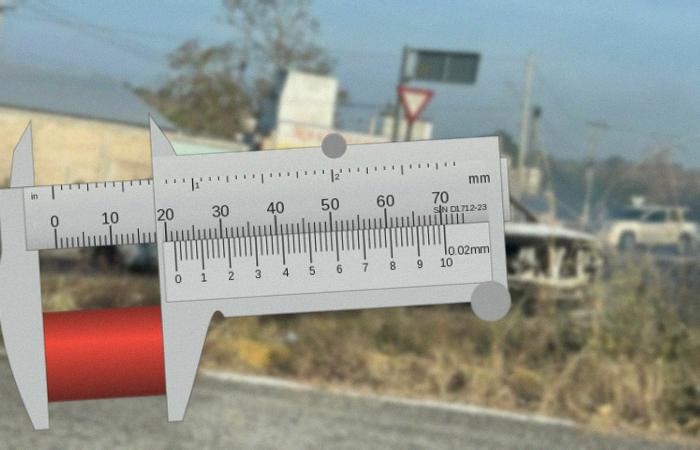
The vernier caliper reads 21.5 mm
